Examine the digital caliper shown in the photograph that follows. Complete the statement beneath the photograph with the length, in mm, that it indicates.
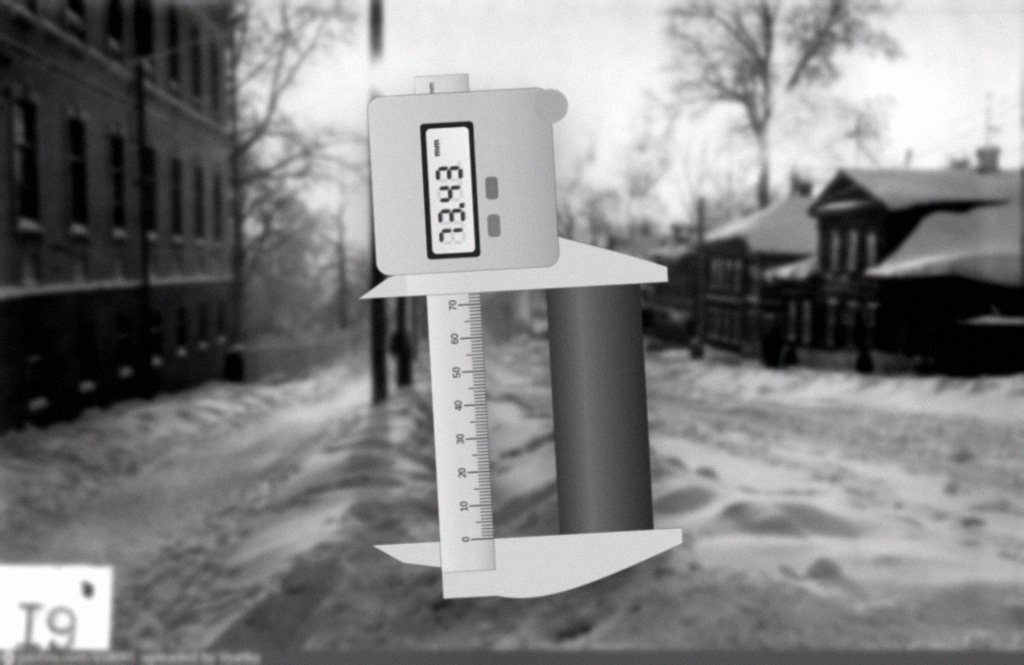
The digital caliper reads 73.43 mm
